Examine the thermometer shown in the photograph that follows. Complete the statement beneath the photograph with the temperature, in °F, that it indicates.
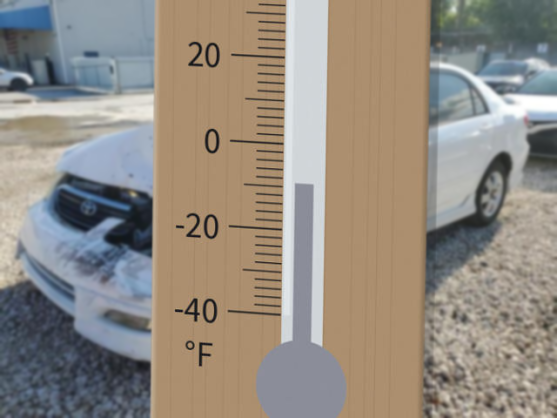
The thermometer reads -9 °F
